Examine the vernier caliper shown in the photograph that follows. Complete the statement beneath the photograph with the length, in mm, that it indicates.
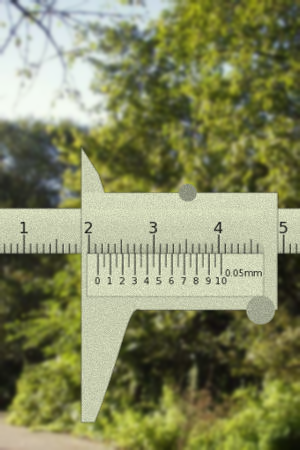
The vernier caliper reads 21.4 mm
